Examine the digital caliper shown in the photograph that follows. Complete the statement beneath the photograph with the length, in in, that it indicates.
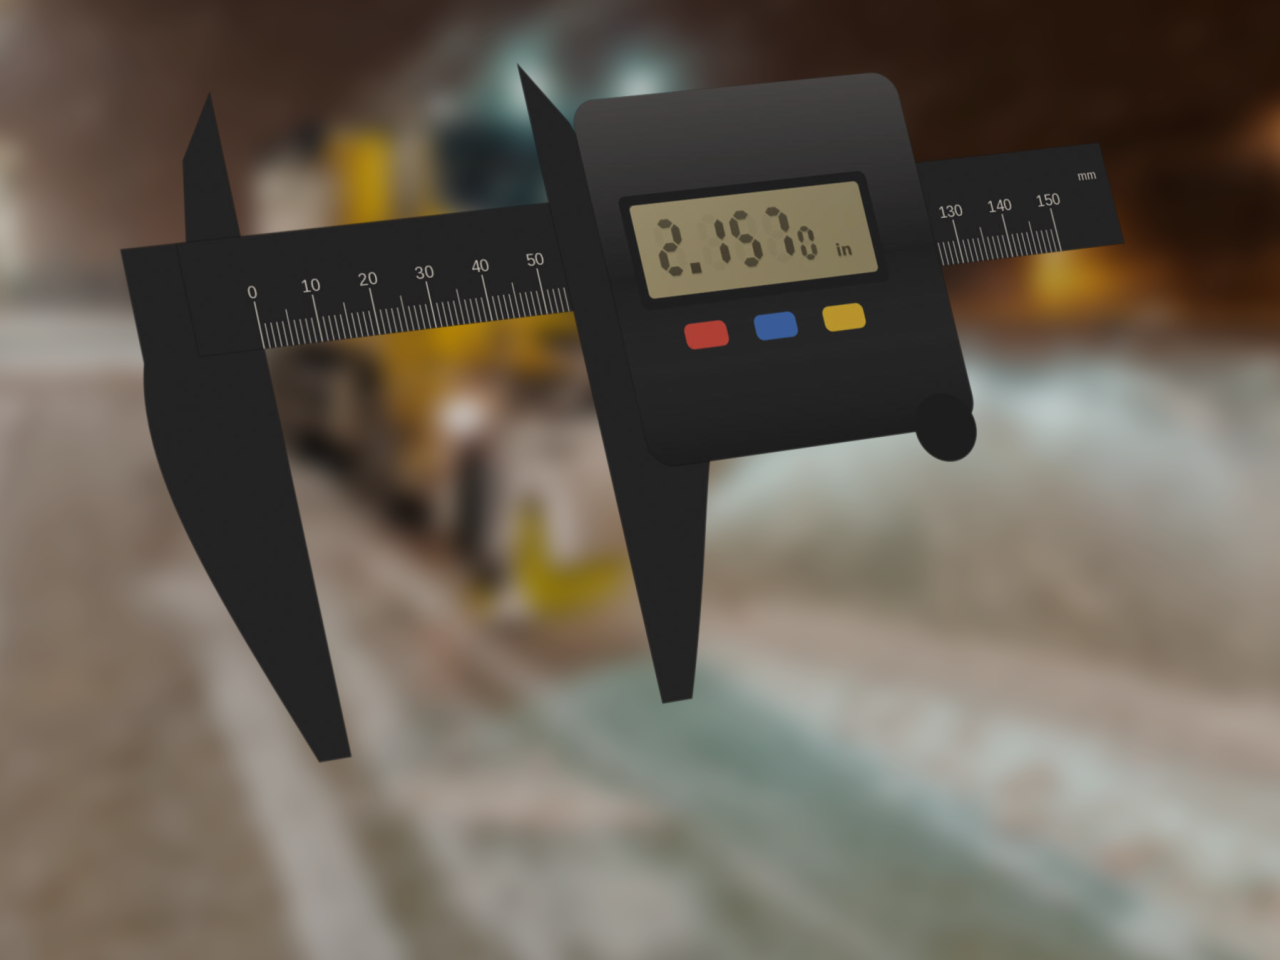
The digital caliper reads 2.1570 in
